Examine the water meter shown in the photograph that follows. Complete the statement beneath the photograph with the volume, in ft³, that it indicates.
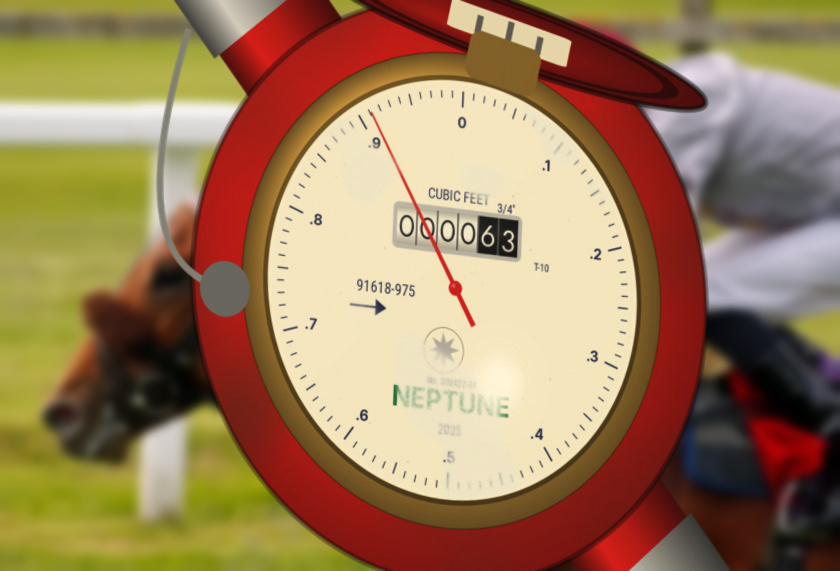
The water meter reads 62.91 ft³
